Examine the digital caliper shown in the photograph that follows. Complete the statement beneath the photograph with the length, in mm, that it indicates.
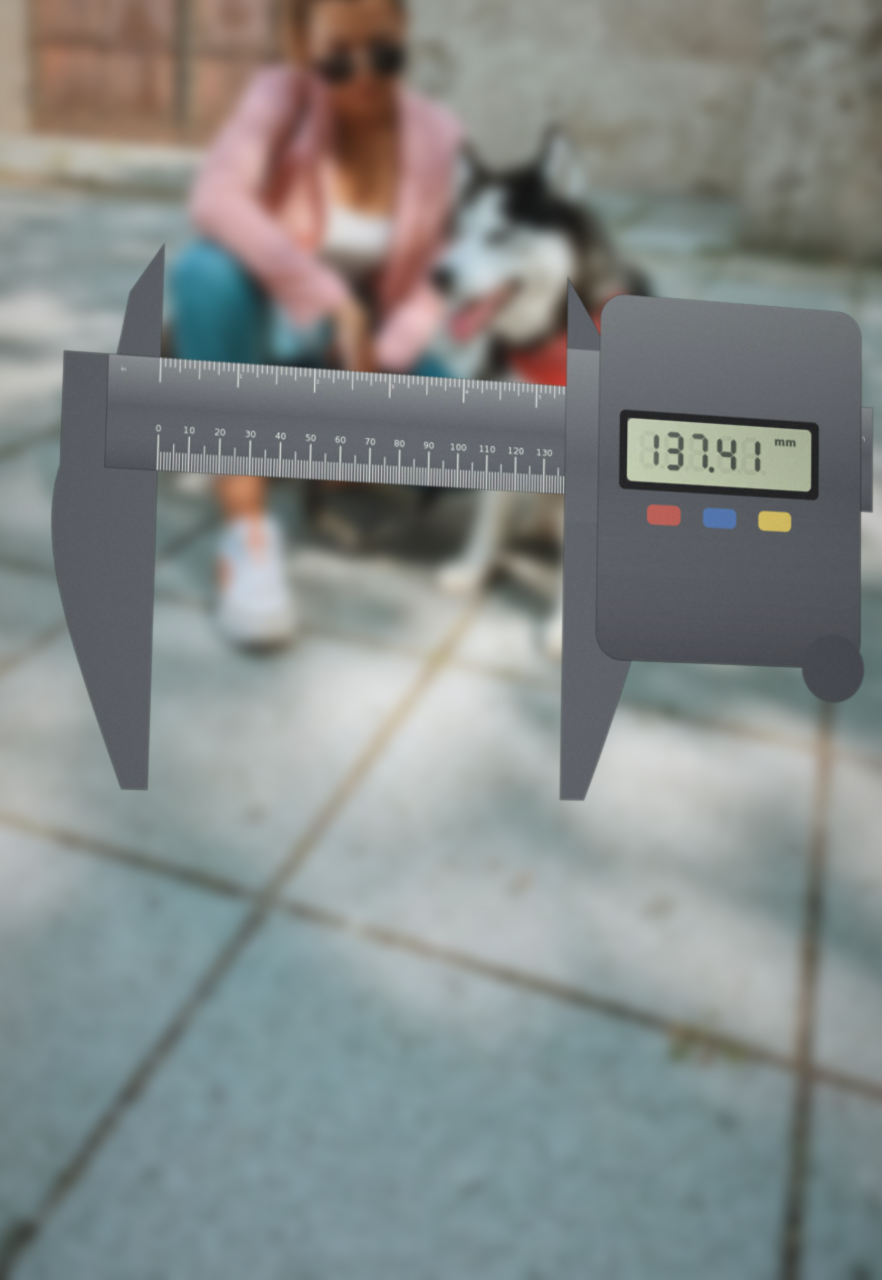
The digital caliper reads 137.41 mm
